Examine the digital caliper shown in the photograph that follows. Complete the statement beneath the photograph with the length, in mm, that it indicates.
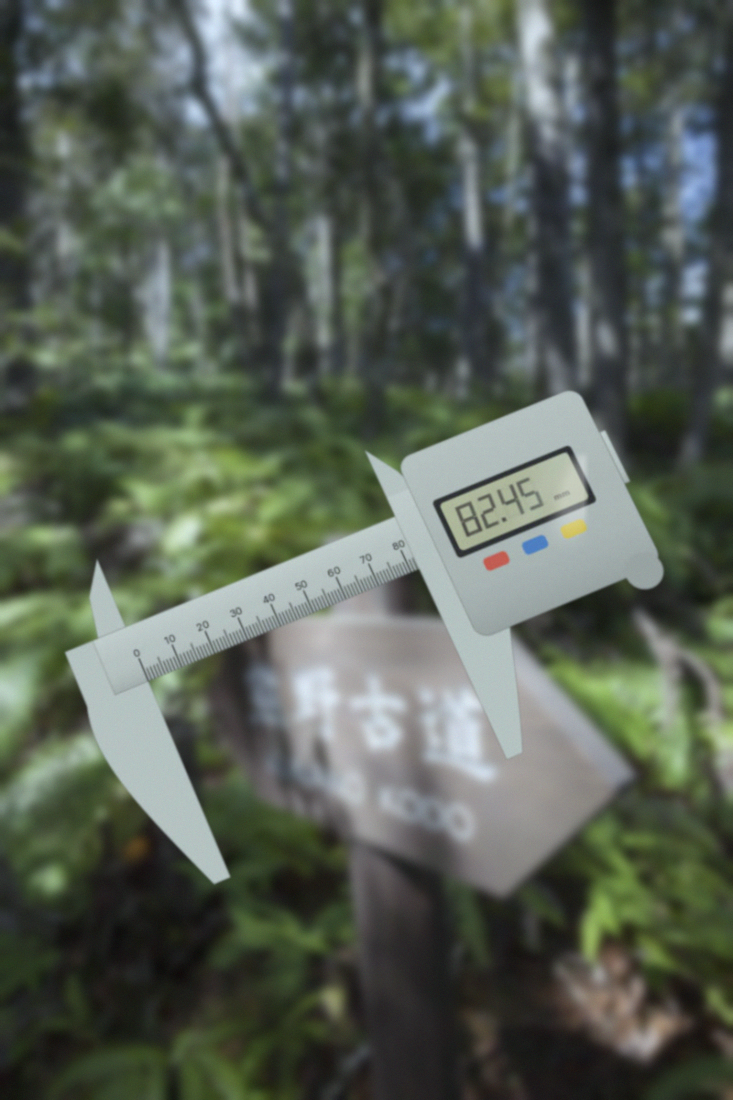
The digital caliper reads 82.45 mm
